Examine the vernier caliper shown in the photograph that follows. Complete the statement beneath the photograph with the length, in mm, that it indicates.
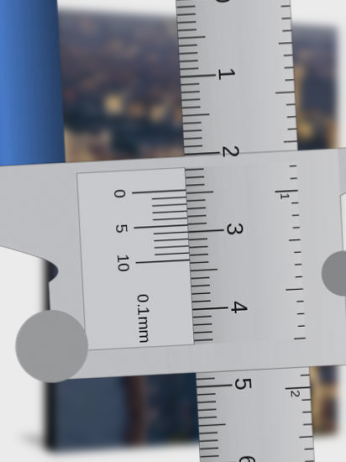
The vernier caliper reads 24.6 mm
